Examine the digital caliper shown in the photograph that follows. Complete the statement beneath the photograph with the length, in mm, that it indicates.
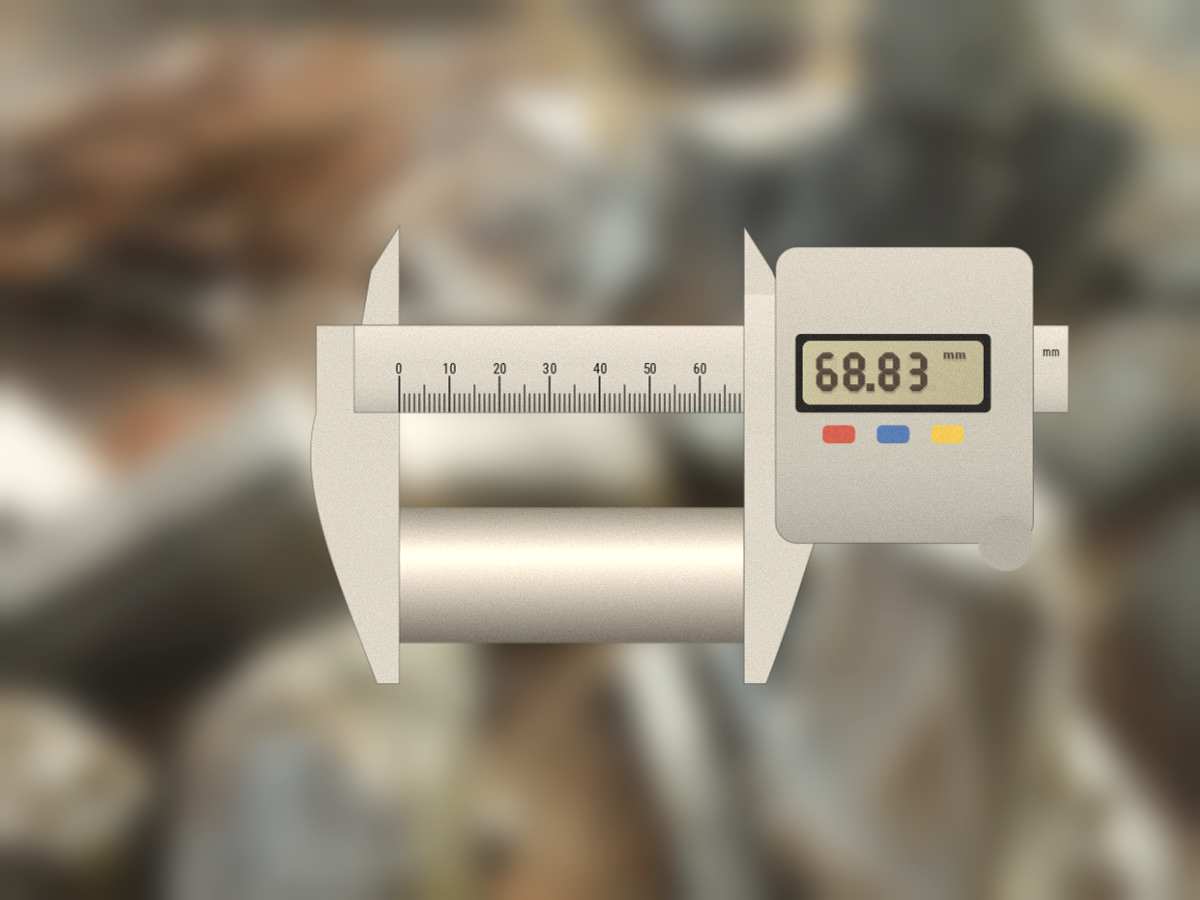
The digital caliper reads 68.83 mm
